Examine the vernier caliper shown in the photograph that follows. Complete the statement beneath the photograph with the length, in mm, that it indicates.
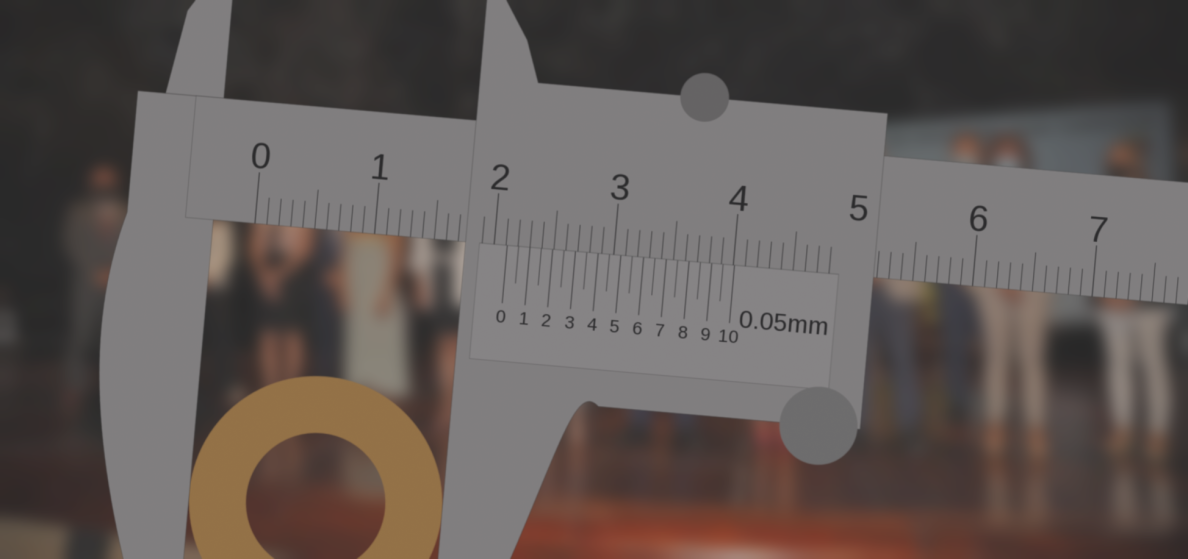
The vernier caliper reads 21.1 mm
